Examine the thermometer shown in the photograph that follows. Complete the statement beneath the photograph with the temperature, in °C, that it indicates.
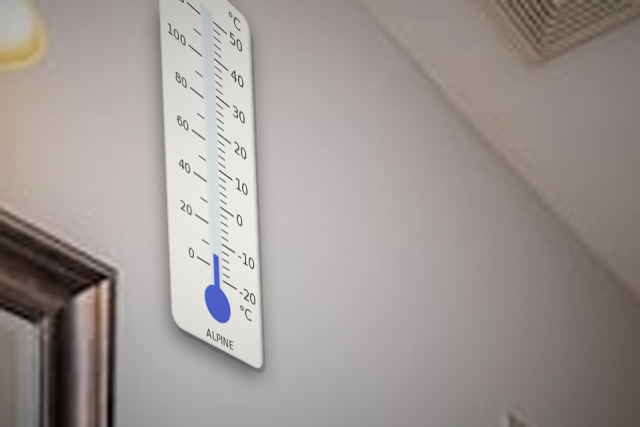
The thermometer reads -14 °C
